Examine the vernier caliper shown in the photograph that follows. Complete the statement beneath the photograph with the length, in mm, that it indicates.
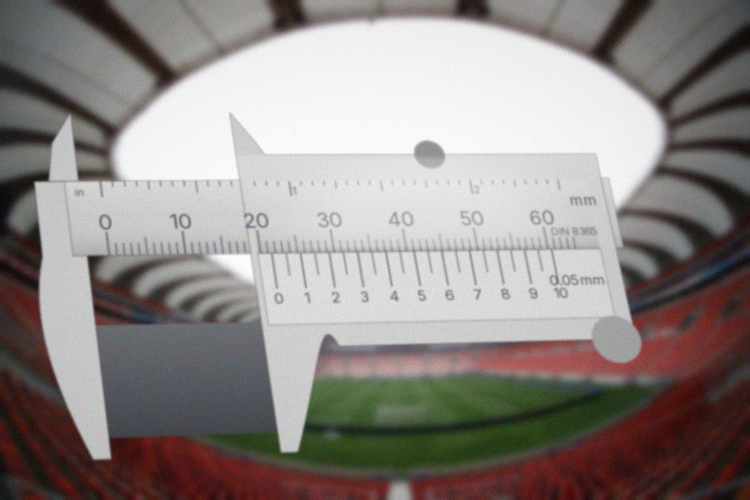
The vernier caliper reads 21.5 mm
